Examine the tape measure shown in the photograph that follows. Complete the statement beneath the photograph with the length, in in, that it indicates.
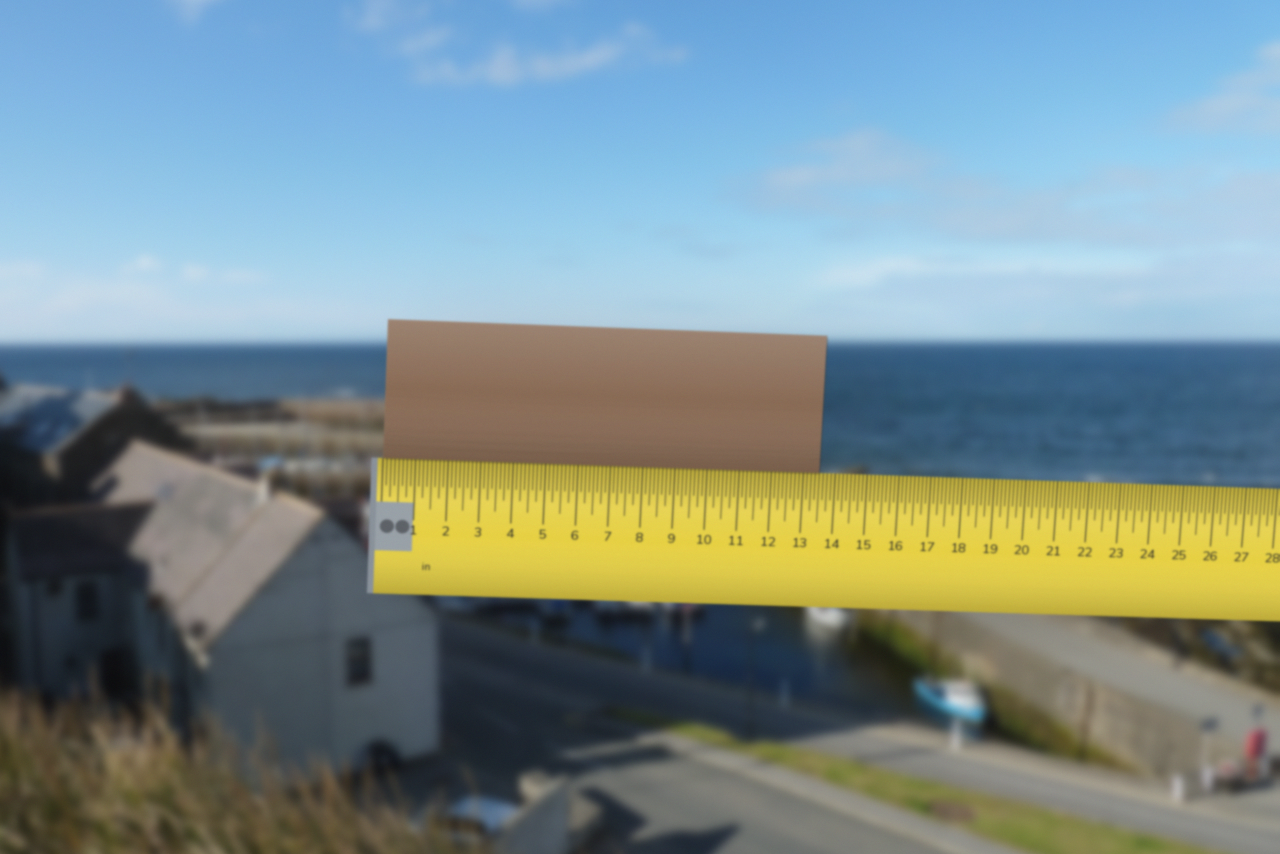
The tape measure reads 13.5 in
